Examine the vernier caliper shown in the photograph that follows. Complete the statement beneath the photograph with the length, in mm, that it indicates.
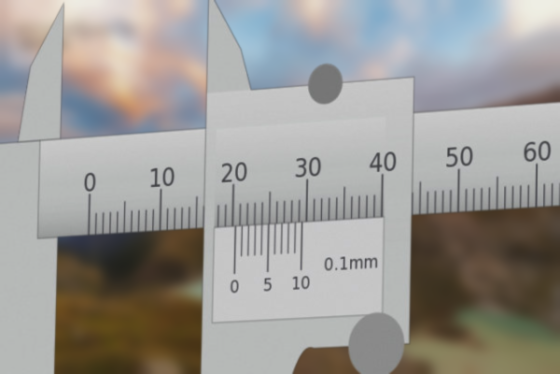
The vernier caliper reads 20.4 mm
